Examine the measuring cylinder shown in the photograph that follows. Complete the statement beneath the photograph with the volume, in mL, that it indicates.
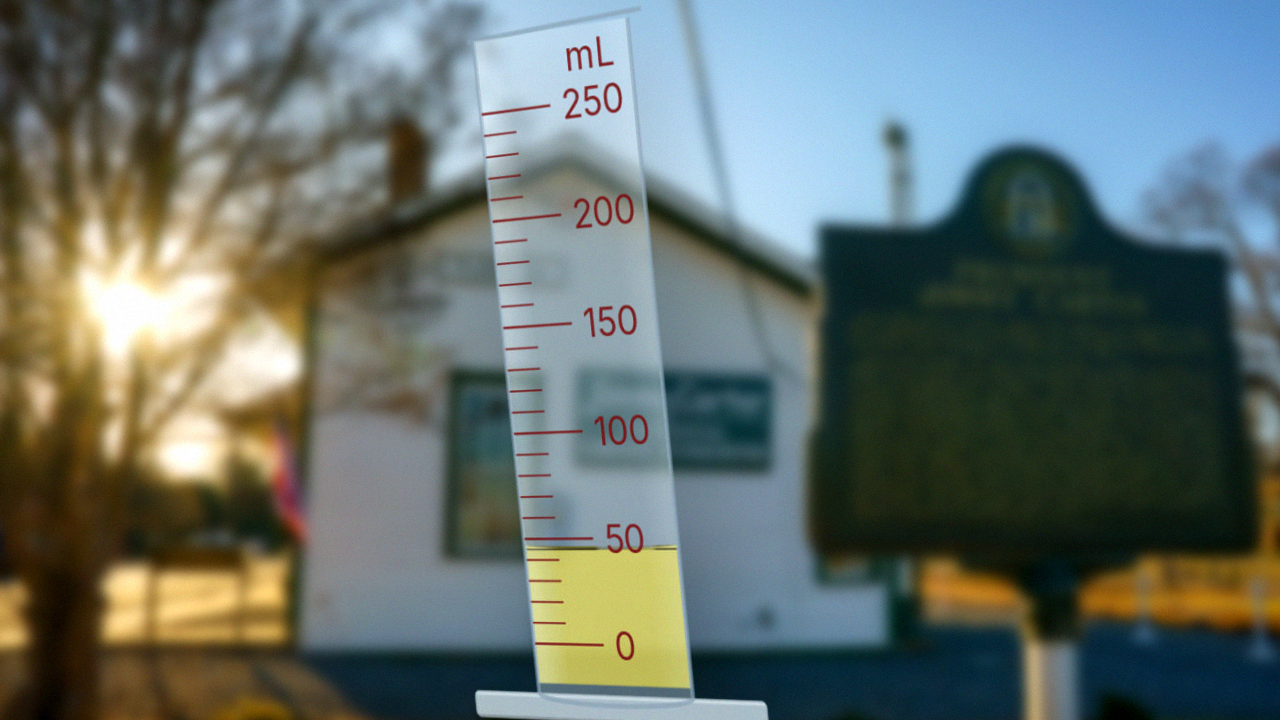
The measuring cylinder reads 45 mL
